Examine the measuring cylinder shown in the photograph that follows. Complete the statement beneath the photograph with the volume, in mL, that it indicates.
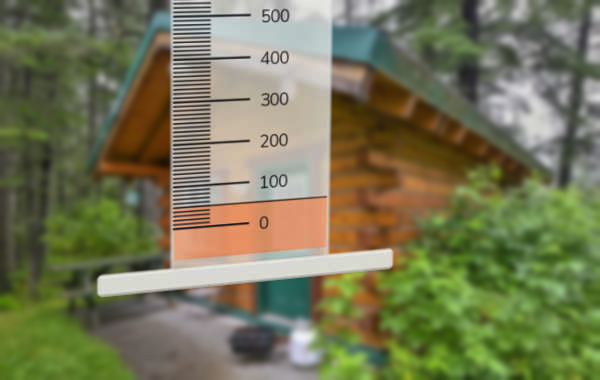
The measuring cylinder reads 50 mL
